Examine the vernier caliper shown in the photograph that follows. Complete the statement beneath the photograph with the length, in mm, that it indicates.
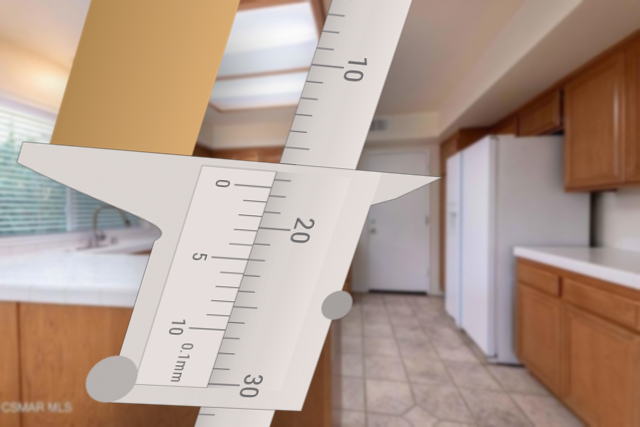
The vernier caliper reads 17.5 mm
